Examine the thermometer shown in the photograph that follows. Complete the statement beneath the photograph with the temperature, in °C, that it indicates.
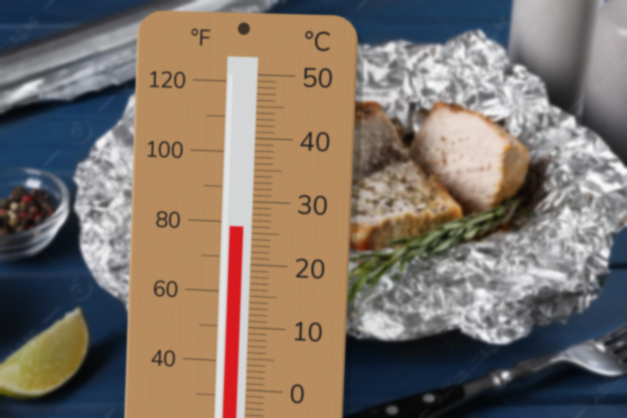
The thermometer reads 26 °C
